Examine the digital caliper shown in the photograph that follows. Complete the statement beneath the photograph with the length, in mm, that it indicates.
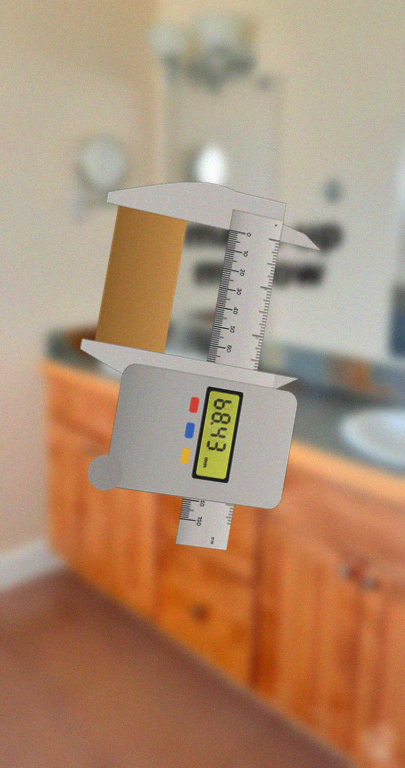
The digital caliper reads 68.43 mm
